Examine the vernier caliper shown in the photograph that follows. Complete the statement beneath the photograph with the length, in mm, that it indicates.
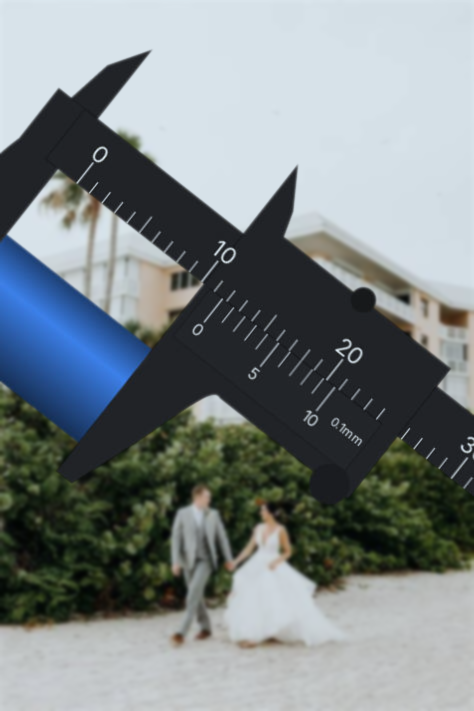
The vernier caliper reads 11.7 mm
